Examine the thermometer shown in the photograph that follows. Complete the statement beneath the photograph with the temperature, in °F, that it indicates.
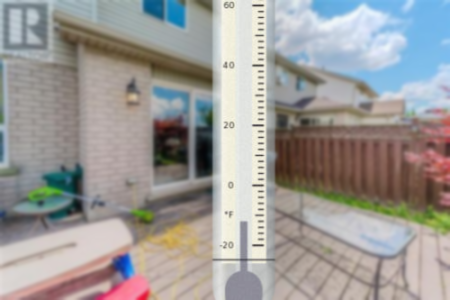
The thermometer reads -12 °F
